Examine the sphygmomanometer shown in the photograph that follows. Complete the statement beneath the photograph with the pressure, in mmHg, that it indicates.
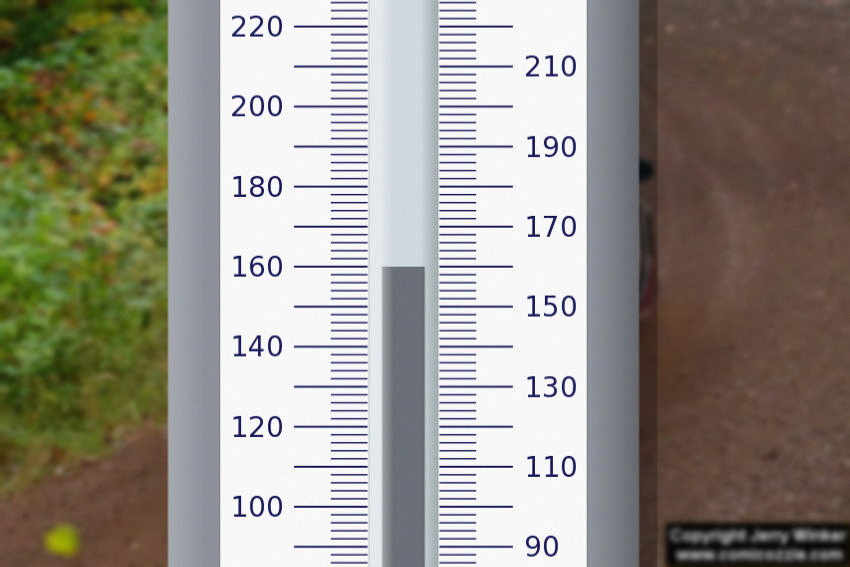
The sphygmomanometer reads 160 mmHg
